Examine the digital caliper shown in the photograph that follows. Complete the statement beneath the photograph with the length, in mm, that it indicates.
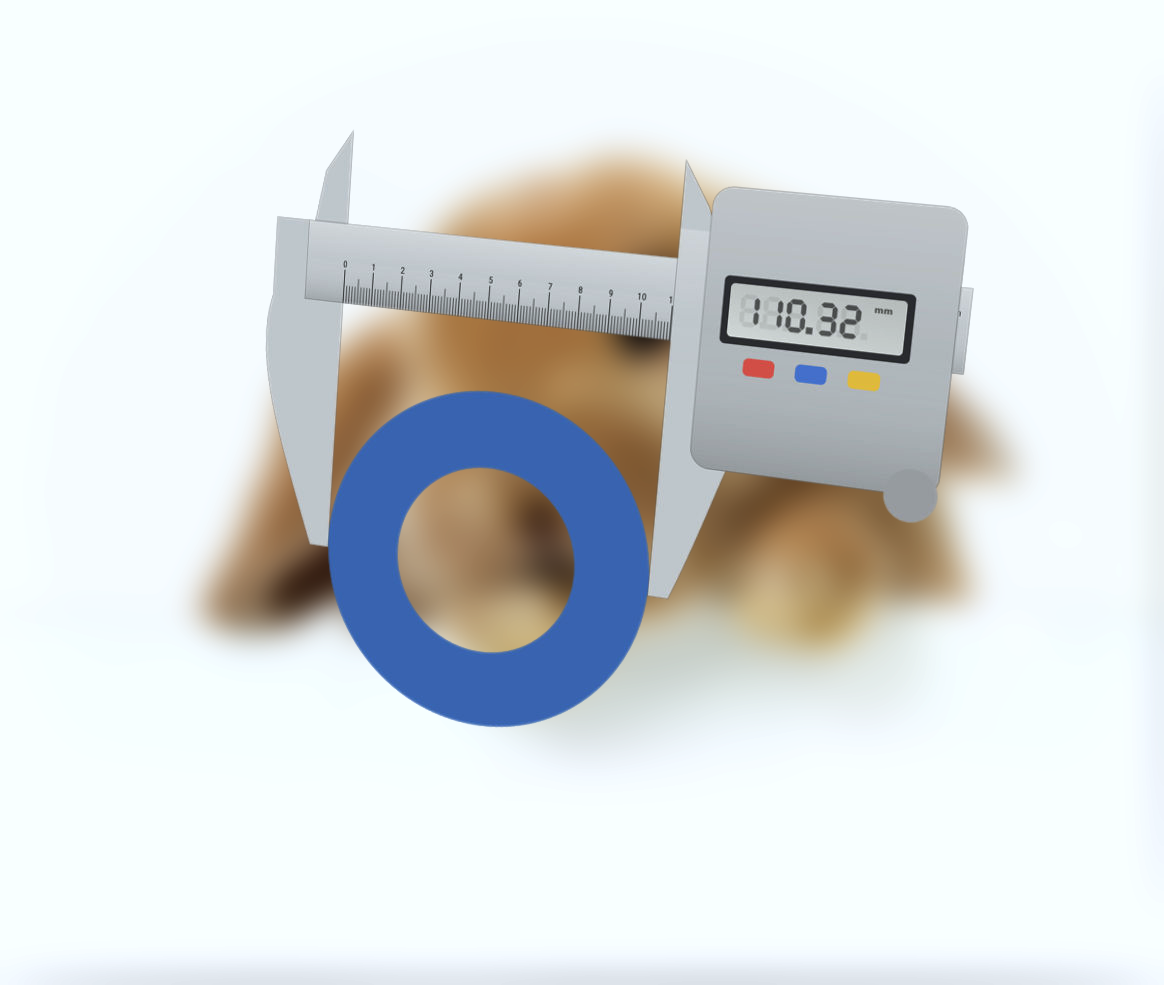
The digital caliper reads 110.32 mm
